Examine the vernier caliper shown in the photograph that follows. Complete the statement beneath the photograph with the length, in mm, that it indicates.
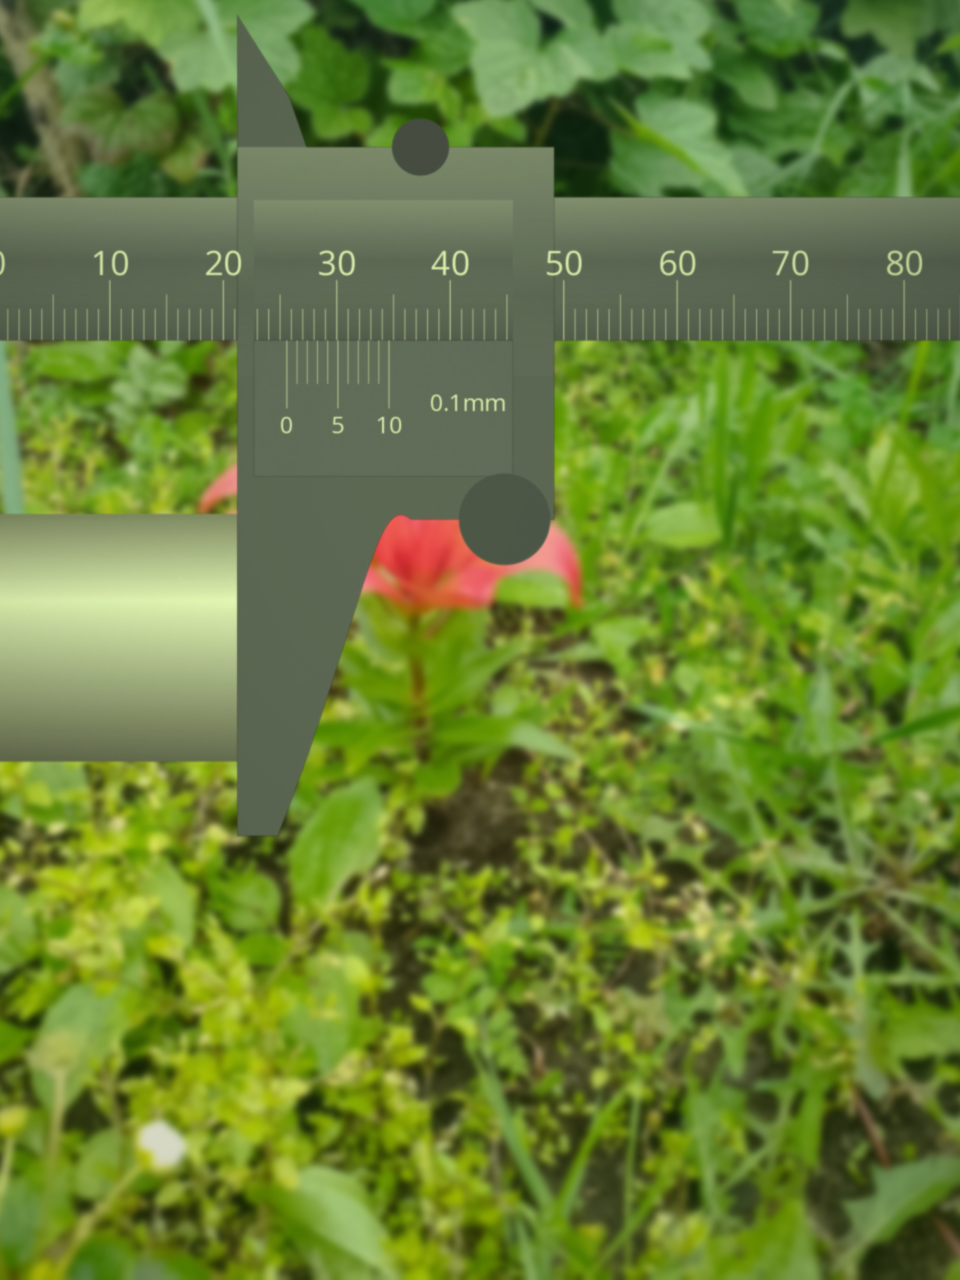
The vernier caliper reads 25.6 mm
